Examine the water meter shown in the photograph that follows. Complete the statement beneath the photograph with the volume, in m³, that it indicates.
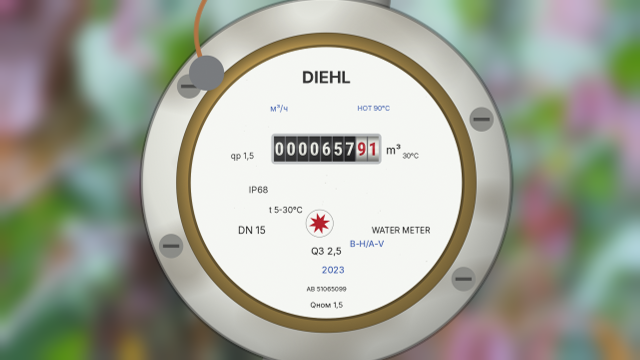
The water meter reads 657.91 m³
